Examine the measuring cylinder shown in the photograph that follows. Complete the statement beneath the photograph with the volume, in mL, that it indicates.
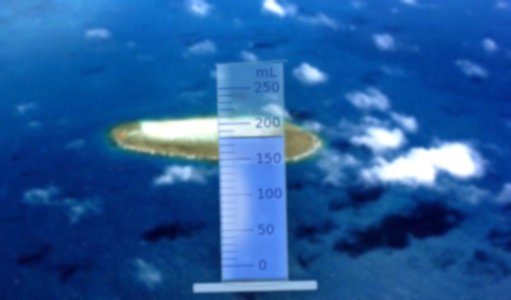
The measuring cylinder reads 180 mL
